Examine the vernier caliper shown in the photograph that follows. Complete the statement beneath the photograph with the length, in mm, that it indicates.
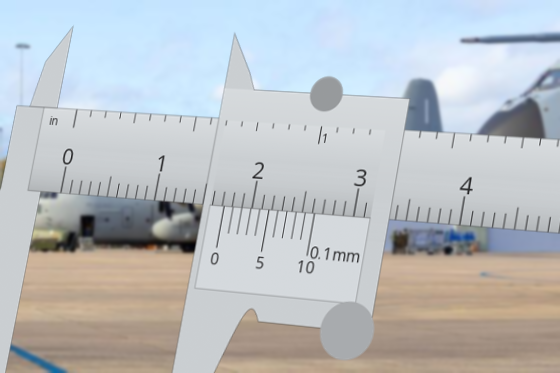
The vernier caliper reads 17.2 mm
